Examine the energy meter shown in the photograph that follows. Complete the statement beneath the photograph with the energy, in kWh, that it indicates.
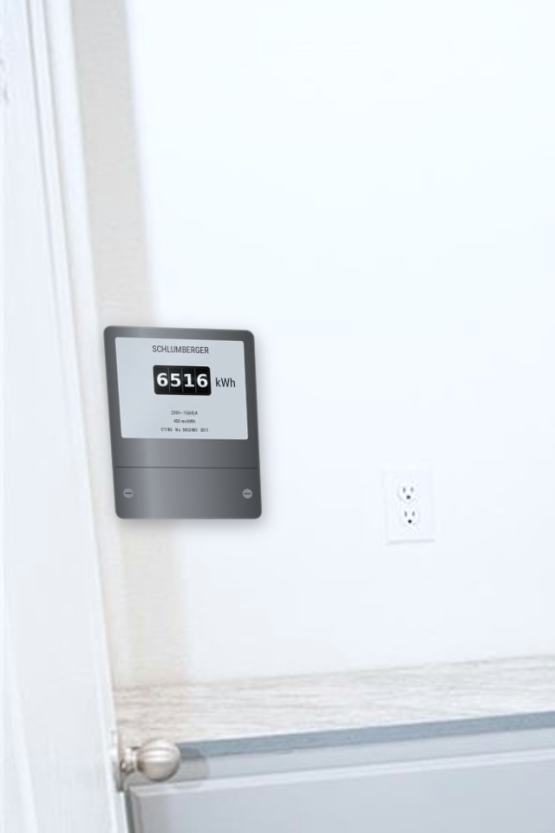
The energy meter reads 6516 kWh
